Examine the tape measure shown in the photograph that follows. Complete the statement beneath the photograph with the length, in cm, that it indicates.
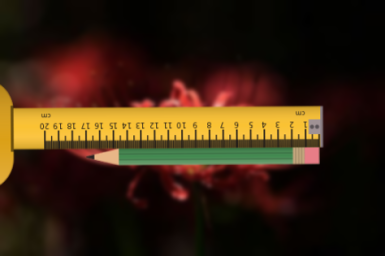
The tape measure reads 17 cm
